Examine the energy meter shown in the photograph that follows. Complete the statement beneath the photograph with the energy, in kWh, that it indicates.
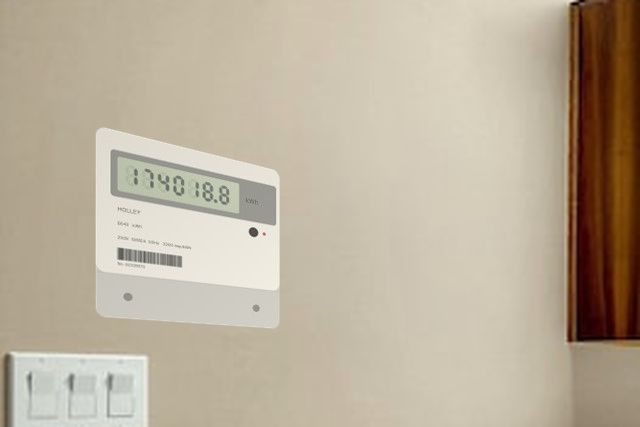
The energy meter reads 174018.8 kWh
